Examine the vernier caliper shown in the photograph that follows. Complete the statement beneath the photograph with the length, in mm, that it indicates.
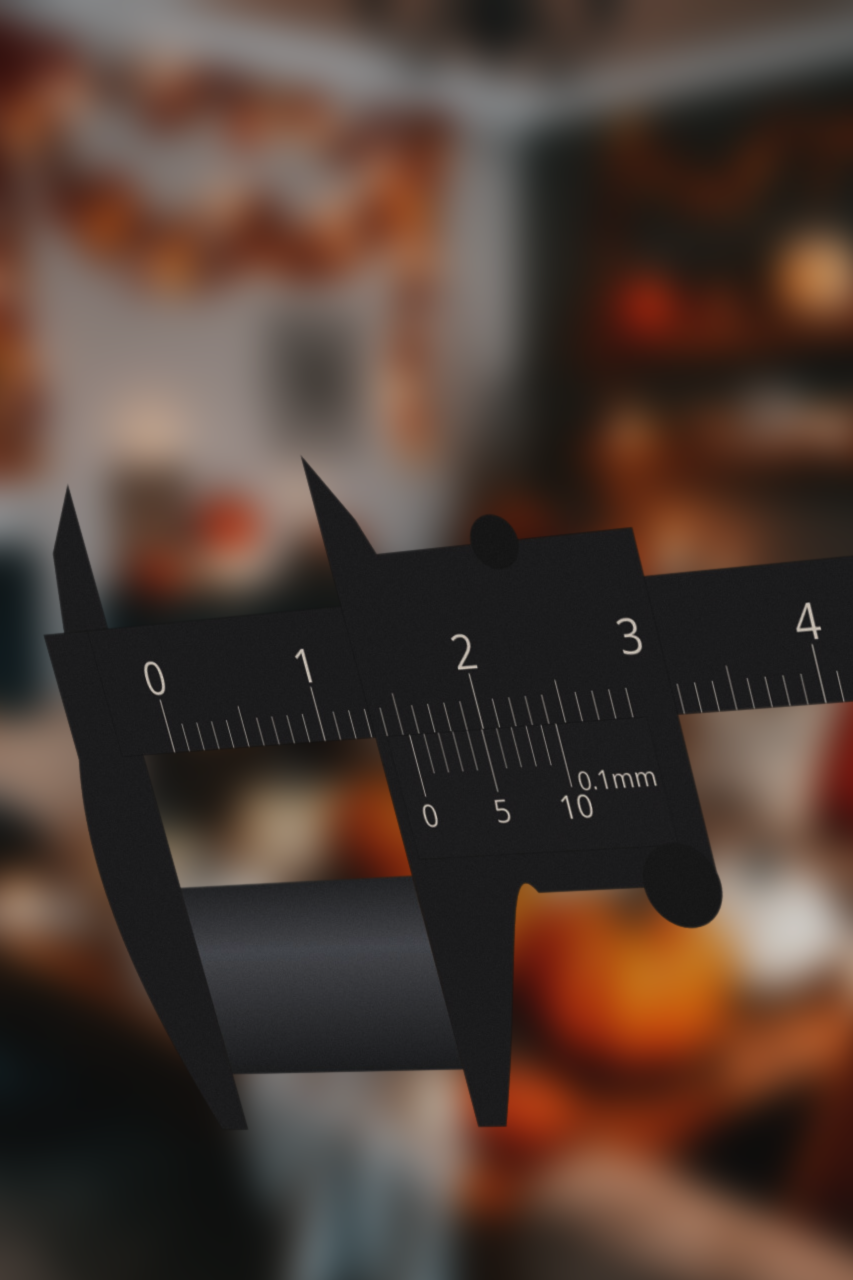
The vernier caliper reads 15.4 mm
